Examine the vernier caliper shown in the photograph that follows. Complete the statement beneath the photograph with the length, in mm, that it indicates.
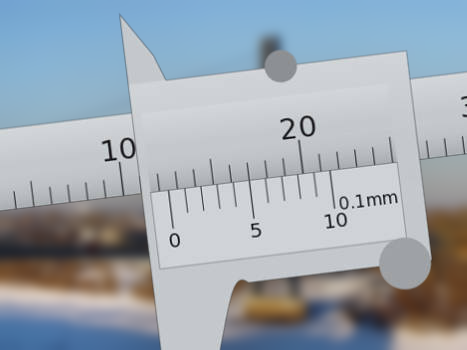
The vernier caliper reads 12.5 mm
